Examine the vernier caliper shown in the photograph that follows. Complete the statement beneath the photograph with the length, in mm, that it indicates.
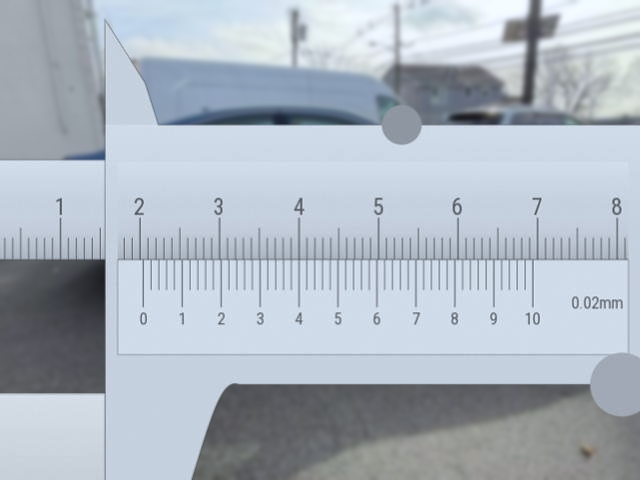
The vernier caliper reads 20.4 mm
